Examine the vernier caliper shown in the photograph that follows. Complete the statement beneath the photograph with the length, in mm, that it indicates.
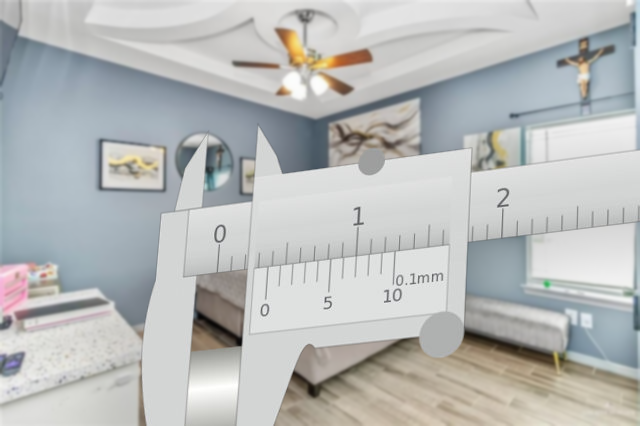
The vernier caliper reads 3.7 mm
